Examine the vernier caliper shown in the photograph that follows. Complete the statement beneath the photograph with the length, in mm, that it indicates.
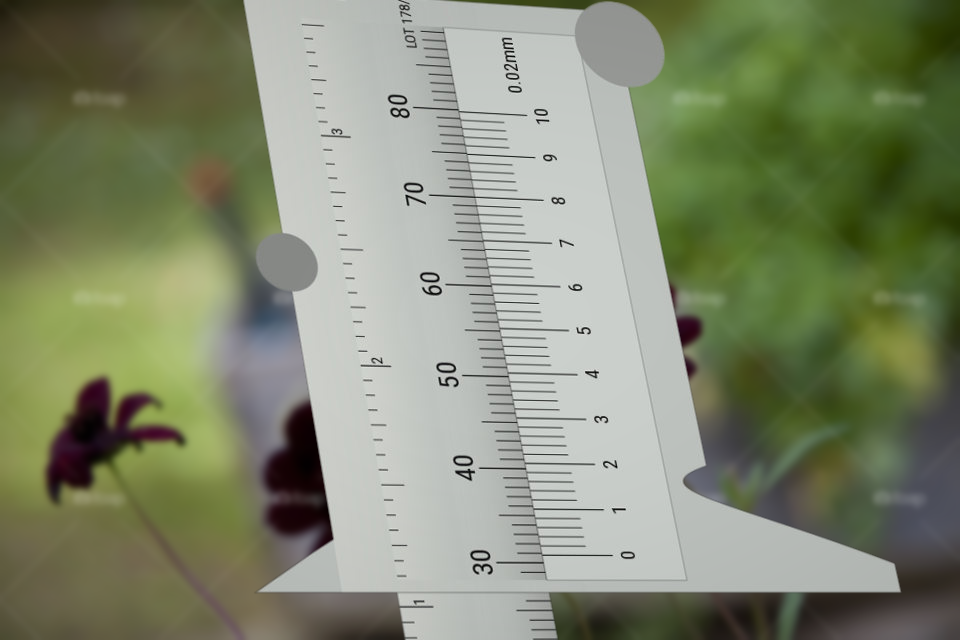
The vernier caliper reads 30.8 mm
